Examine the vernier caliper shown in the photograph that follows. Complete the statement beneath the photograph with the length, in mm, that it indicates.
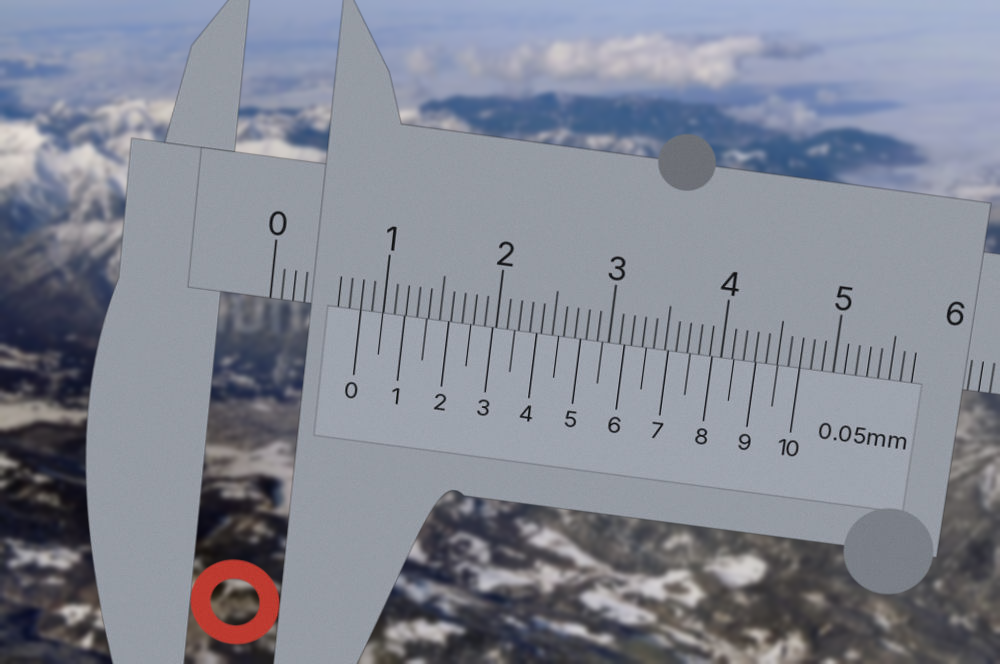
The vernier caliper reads 8.0 mm
